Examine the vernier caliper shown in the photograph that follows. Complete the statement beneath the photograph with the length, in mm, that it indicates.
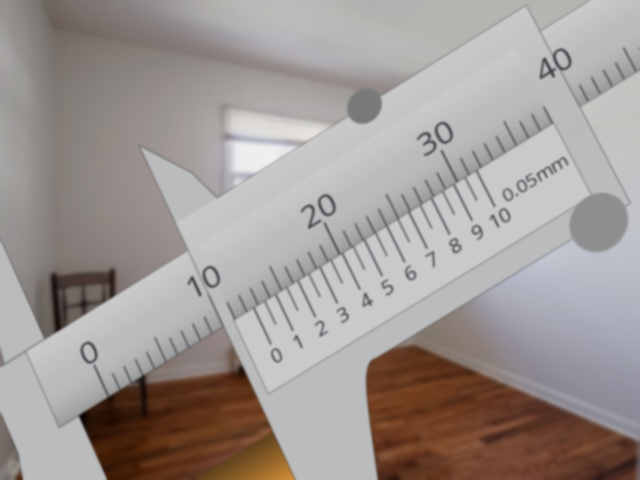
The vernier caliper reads 12.6 mm
